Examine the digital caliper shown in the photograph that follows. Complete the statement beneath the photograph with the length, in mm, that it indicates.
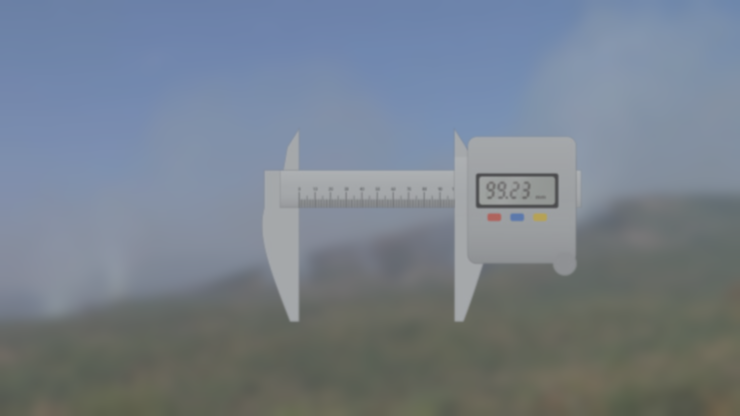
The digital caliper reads 99.23 mm
